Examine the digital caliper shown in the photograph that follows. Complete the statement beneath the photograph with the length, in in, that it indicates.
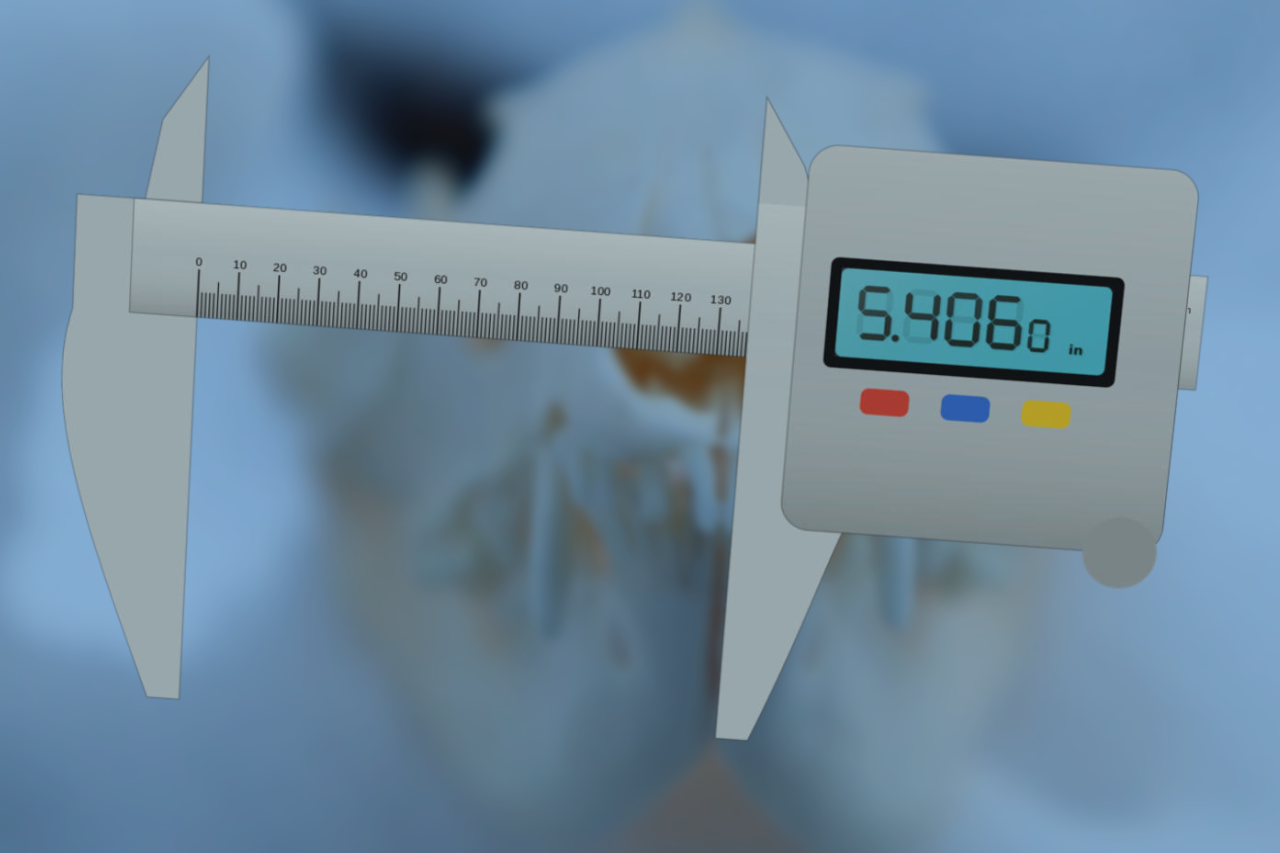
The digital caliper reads 5.4060 in
